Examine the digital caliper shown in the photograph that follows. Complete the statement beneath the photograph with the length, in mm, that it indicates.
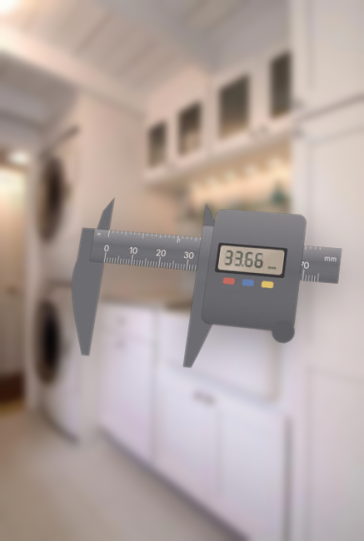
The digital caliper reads 33.66 mm
